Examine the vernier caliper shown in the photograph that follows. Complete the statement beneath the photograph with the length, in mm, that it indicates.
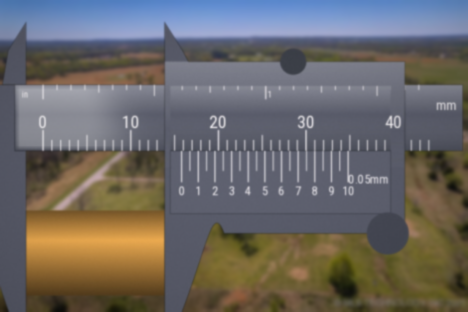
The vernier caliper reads 15.8 mm
